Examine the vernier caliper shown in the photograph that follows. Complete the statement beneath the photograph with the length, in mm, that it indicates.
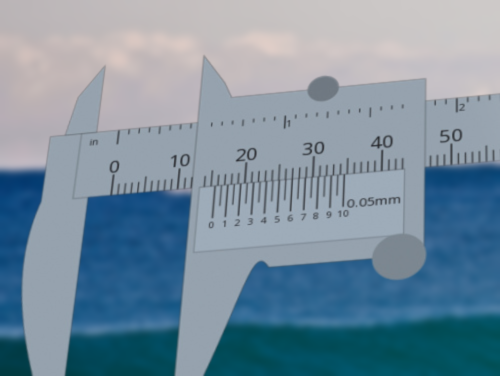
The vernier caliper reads 15.6 mm
